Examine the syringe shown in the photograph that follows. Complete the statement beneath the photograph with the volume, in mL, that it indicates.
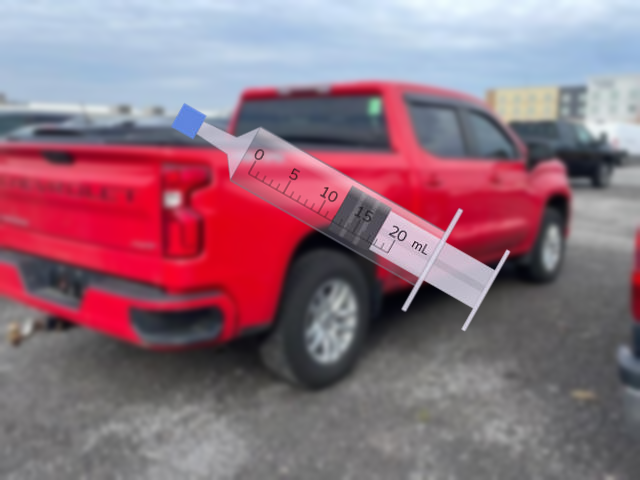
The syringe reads 12 mL
